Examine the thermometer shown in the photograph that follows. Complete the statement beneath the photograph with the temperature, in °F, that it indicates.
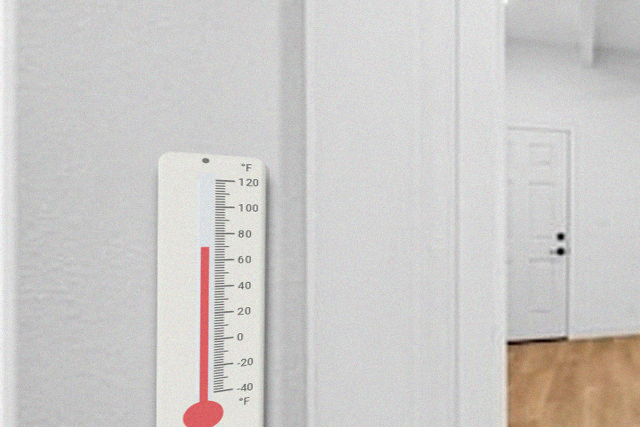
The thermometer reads 70 °F
